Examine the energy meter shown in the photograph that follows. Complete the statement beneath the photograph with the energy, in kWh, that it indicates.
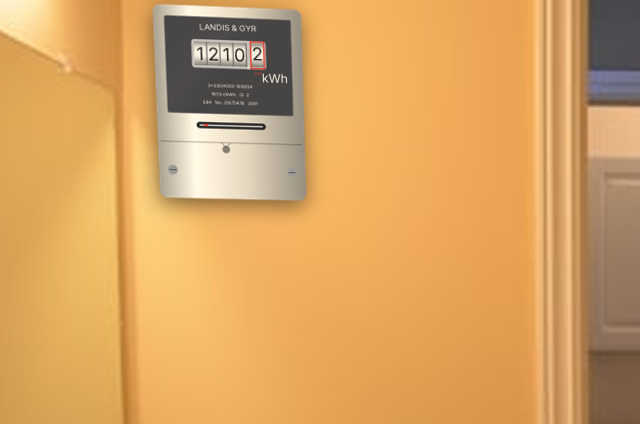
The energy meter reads 1210.2 kWh
